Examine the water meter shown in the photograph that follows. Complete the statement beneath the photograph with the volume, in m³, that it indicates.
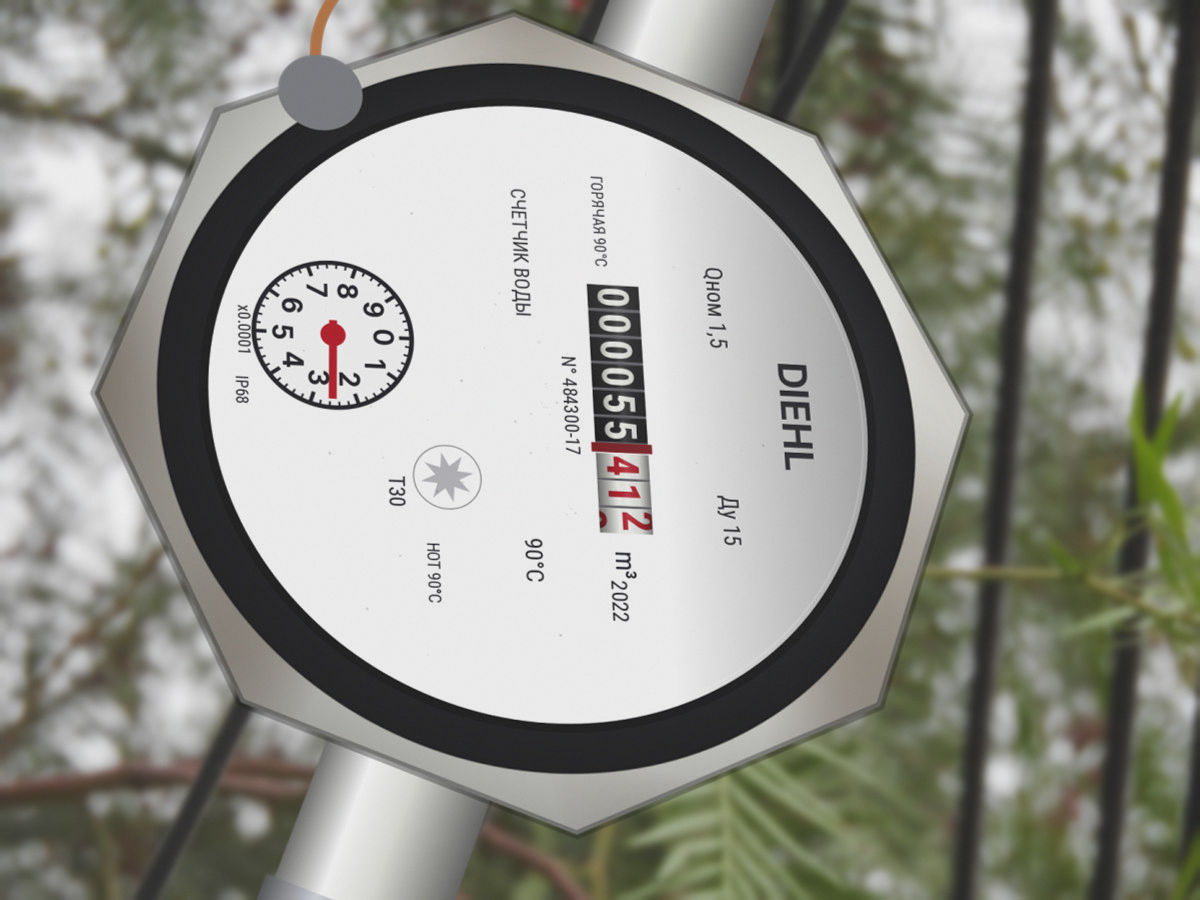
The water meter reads 55.4122 m³
